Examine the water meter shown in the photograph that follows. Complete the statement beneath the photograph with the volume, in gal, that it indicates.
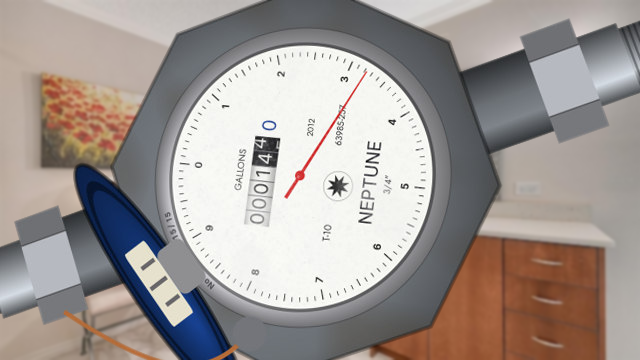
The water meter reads 1443.2 gal
